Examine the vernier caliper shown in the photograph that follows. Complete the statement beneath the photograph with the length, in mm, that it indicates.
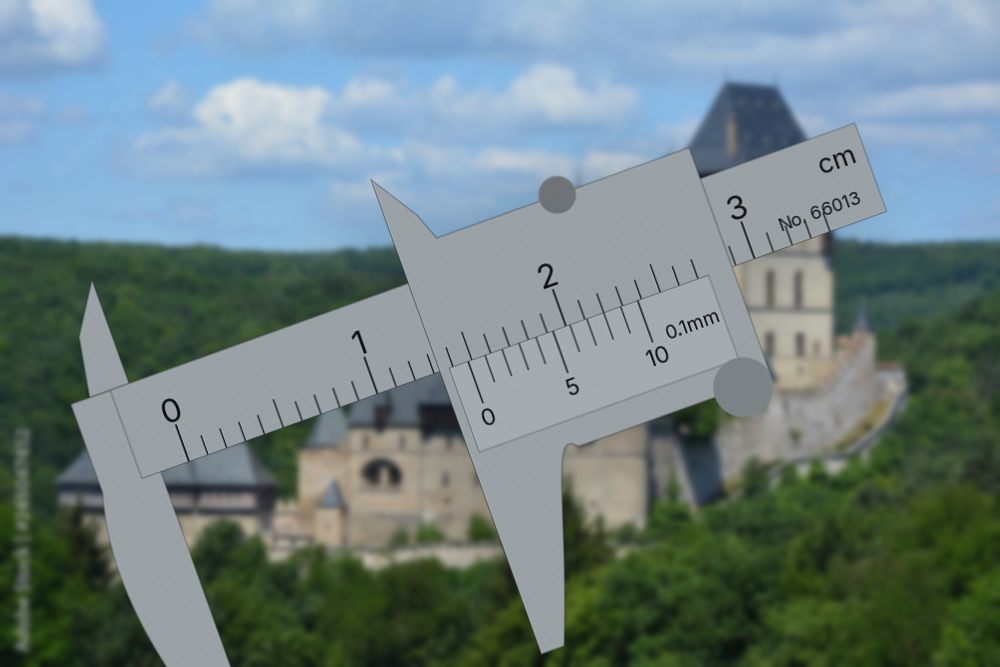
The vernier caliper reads 14.8 mm
